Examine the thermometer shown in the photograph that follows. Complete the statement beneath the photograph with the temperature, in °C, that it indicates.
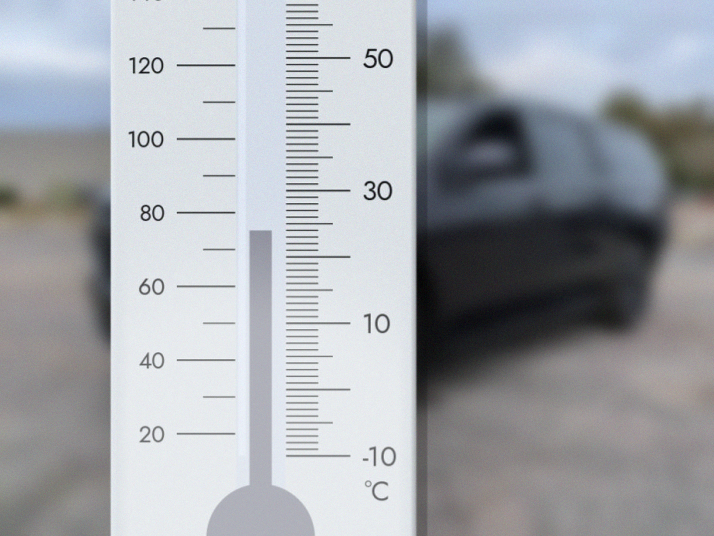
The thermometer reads 24 °C
